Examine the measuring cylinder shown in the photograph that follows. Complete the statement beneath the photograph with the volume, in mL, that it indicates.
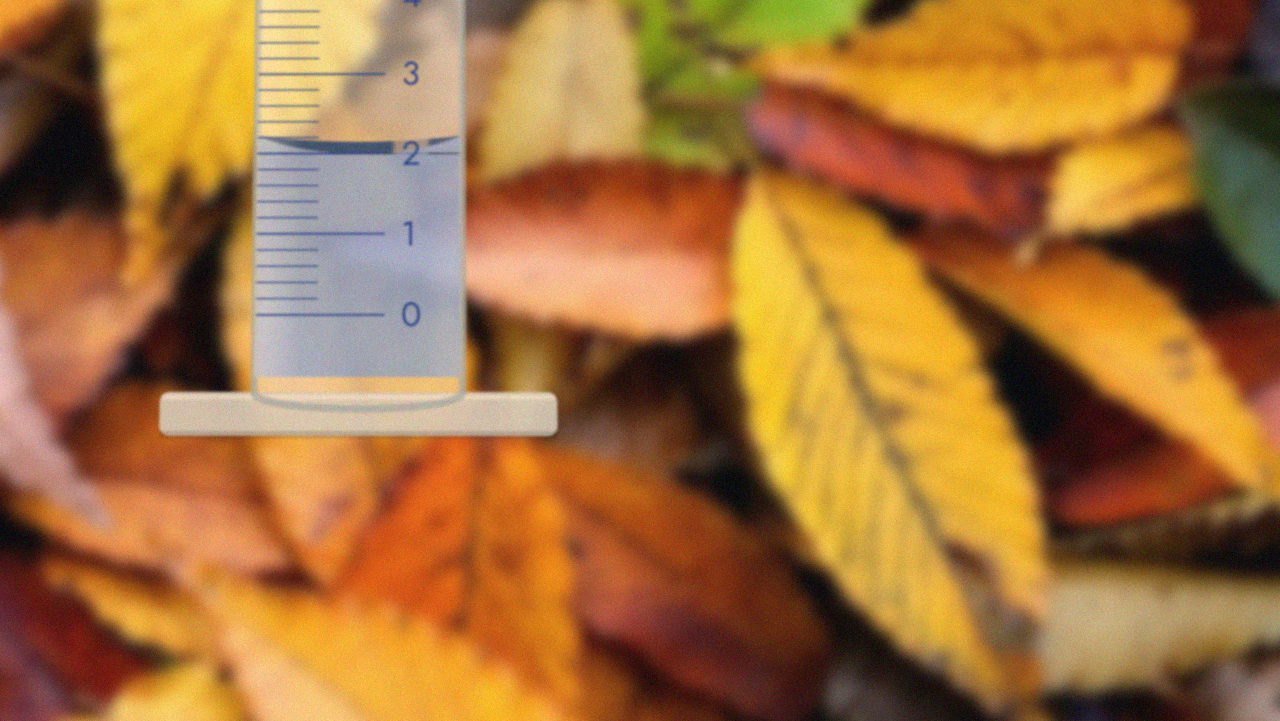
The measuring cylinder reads 2 mL
